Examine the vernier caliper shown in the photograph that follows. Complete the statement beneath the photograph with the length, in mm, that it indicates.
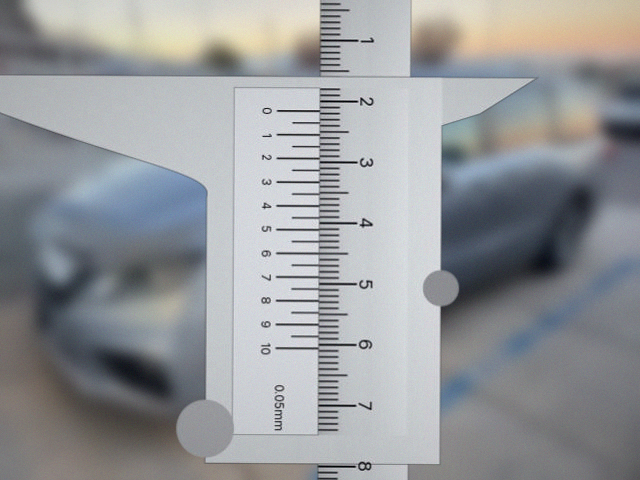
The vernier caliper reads 21.6 mm
